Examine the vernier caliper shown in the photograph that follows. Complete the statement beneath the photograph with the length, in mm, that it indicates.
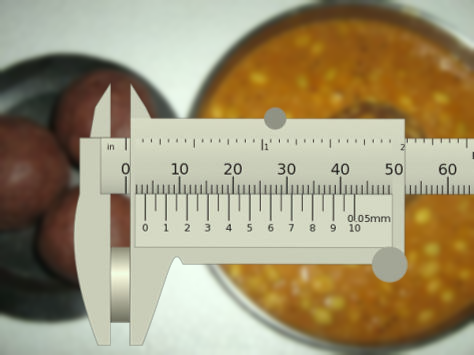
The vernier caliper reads 3.6 mm
